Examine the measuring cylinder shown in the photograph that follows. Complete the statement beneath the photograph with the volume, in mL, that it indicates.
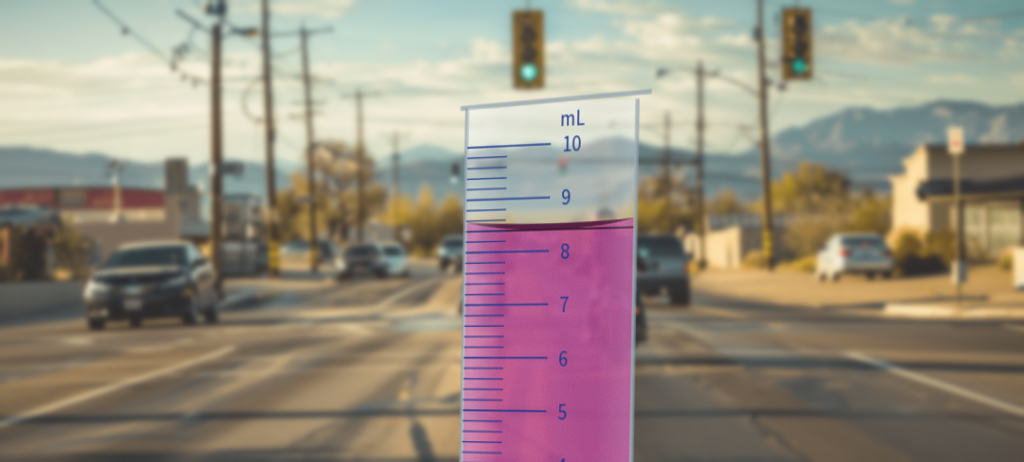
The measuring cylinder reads 8.4 mL
